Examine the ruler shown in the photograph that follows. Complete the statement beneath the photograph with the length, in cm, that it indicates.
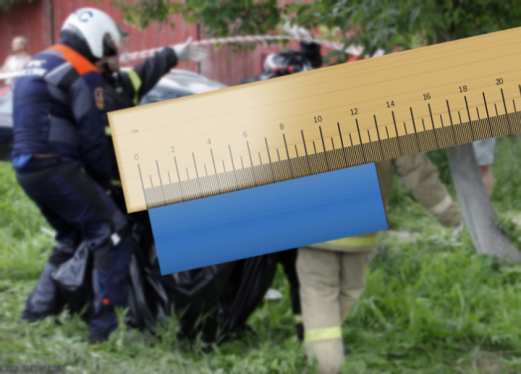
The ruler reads 12.5 cm
